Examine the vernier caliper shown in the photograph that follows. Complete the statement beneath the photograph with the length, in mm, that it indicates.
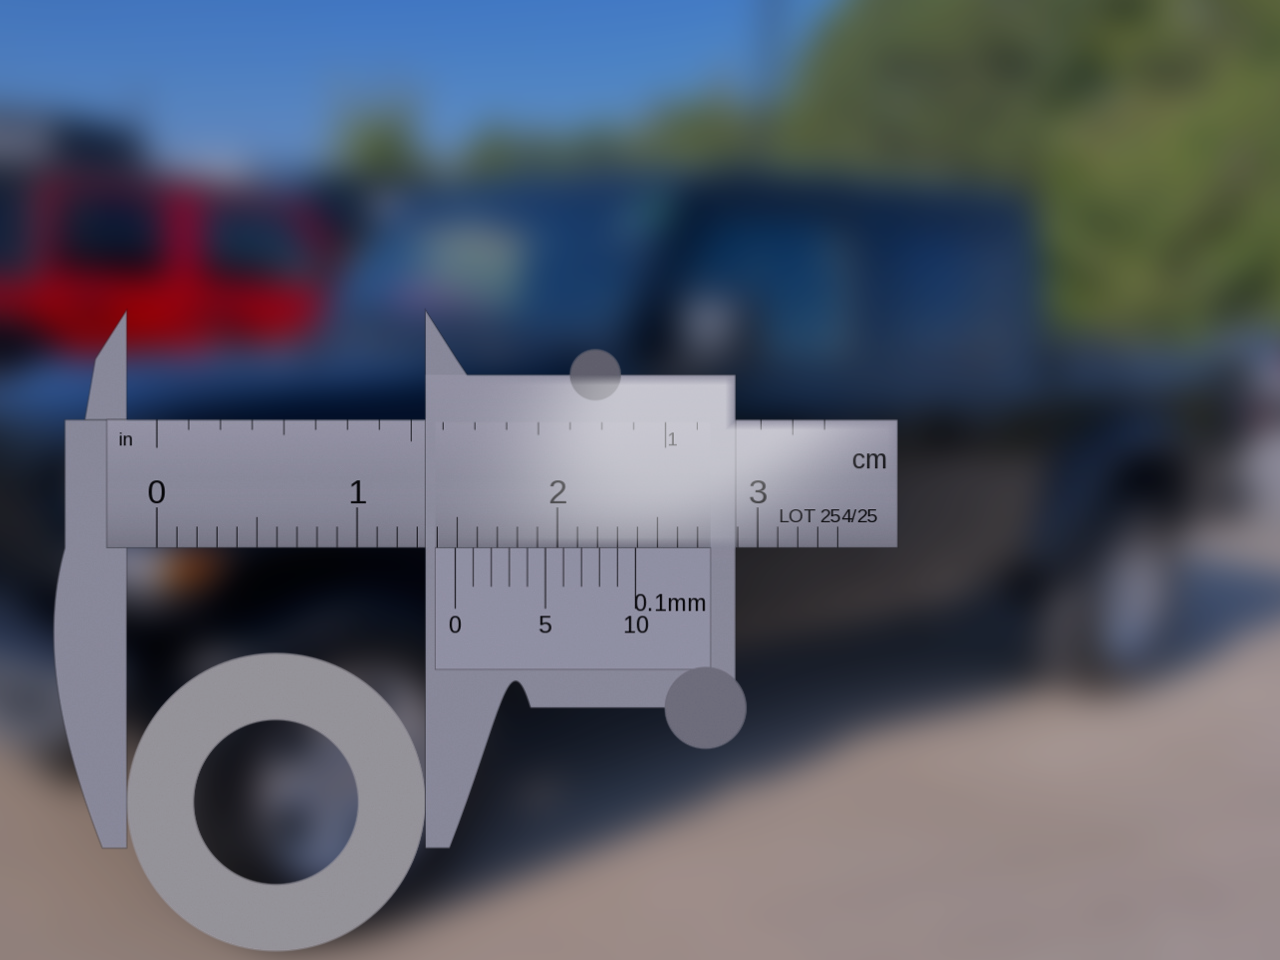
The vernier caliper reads 14.9 mm
